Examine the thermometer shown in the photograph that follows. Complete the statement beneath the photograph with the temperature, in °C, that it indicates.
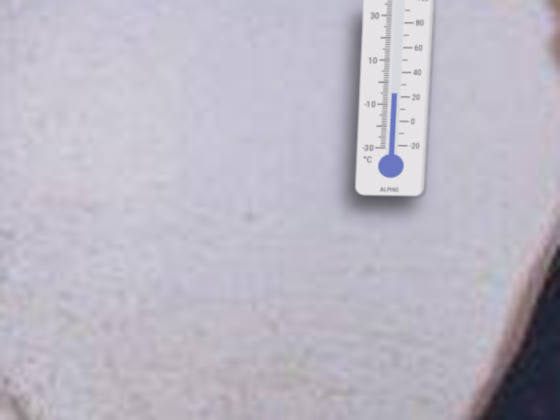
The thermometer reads -5 °C
